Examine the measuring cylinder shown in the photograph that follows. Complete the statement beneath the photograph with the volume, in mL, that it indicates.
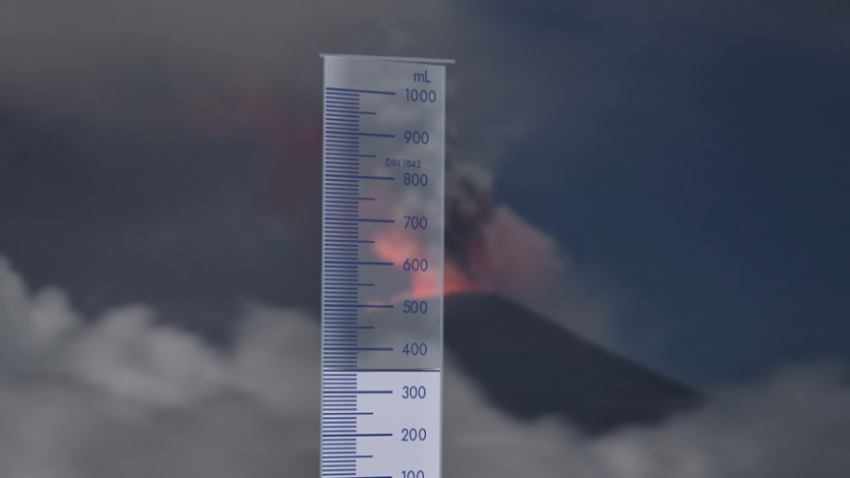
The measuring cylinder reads 350 mL
